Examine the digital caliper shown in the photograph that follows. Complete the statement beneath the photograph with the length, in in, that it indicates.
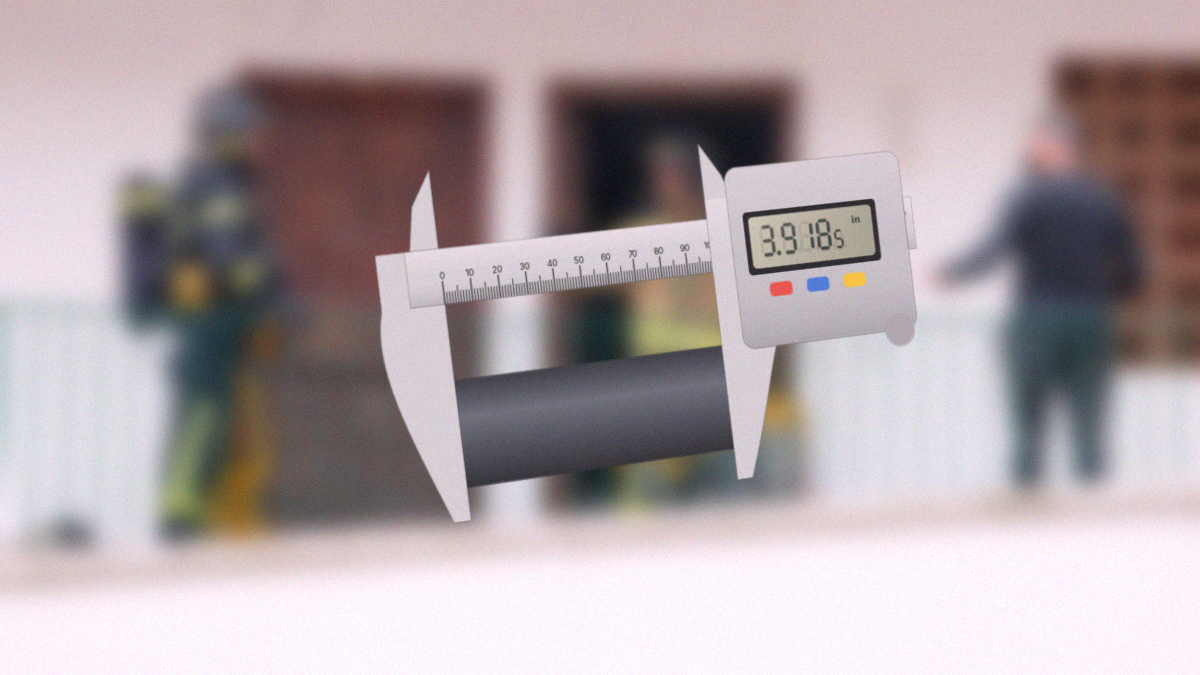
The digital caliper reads 3.9185 in
